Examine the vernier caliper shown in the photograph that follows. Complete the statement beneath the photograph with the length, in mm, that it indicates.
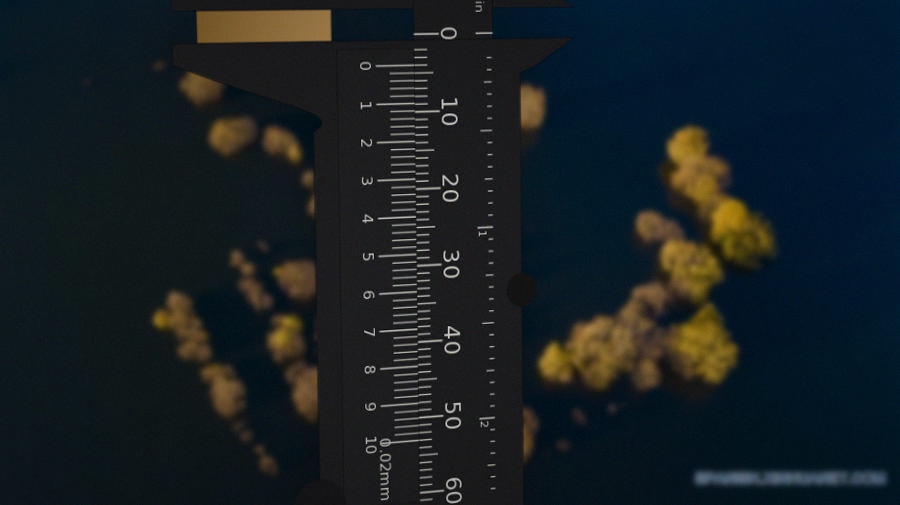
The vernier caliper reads 4.0 mm
